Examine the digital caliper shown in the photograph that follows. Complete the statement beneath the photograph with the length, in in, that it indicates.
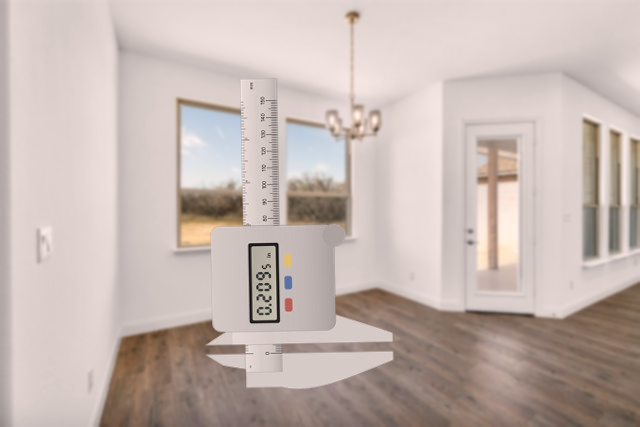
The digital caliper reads 0.2095 in
